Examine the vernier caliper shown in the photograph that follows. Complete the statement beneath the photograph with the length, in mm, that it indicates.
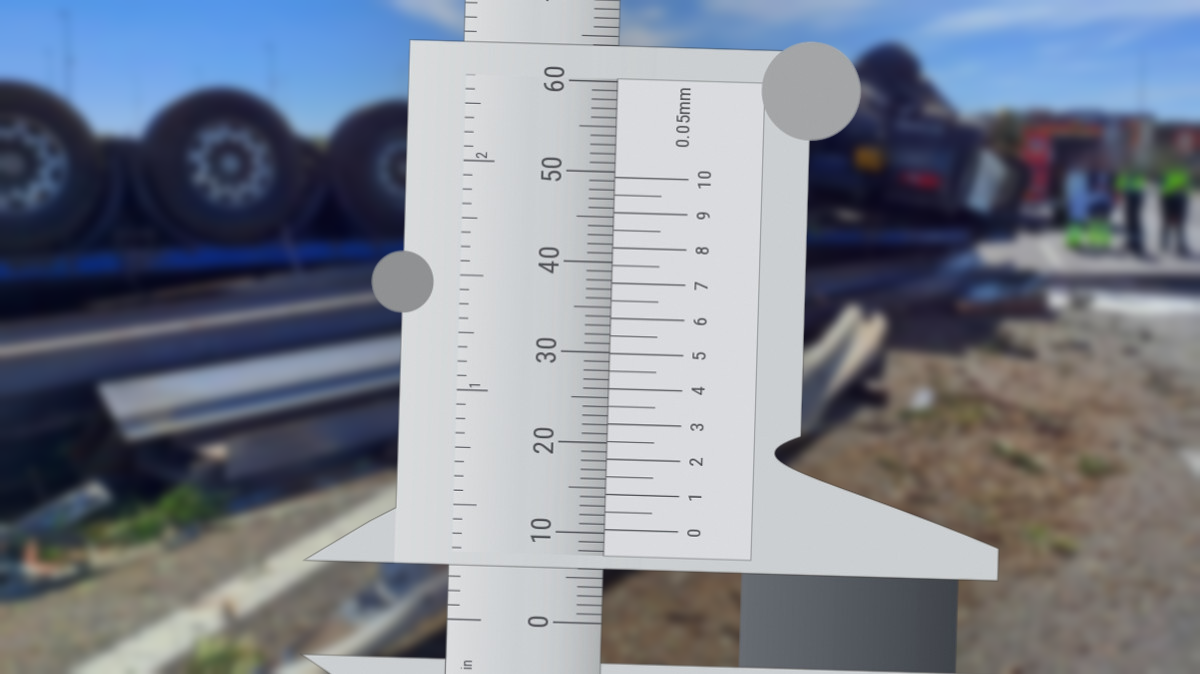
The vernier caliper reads 10.4 mm
